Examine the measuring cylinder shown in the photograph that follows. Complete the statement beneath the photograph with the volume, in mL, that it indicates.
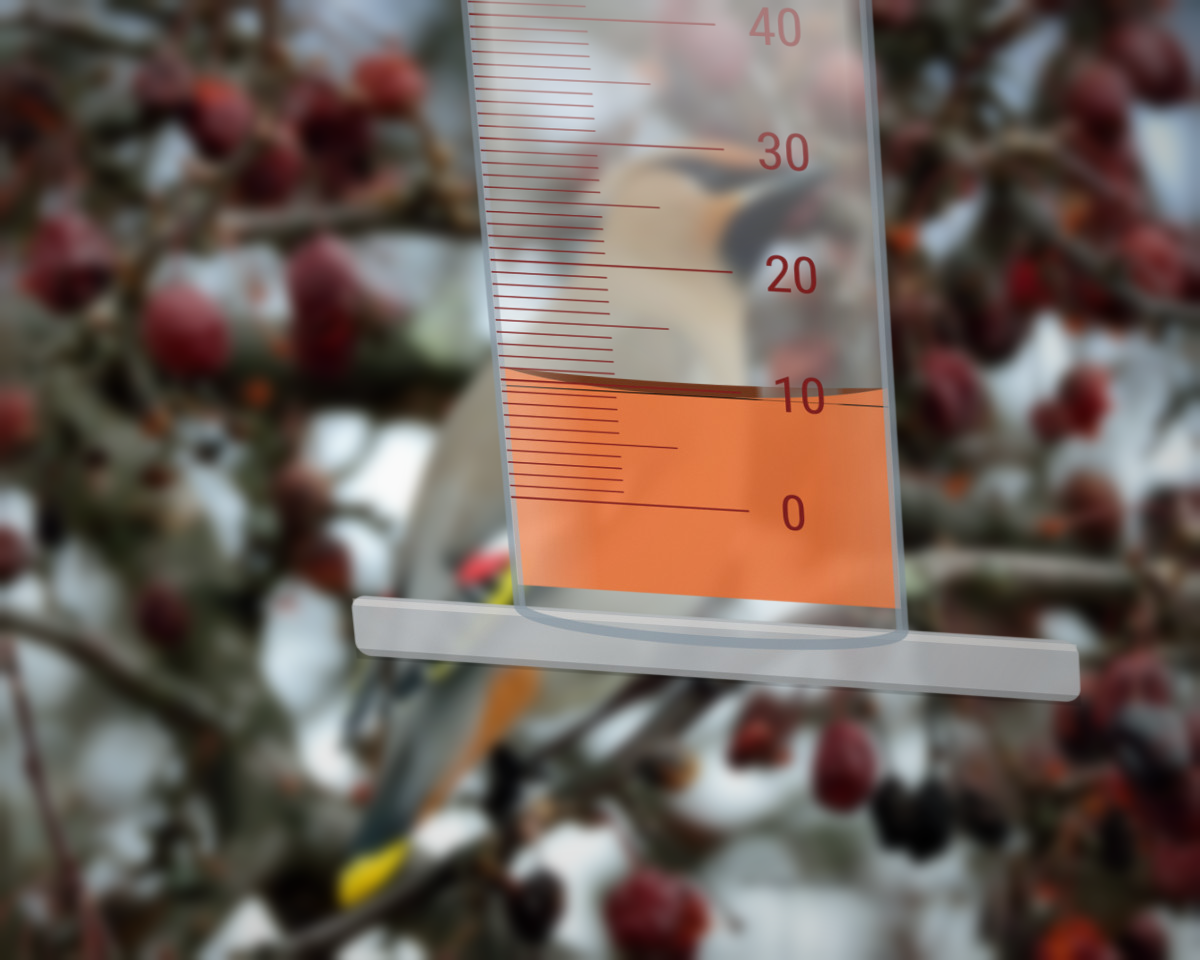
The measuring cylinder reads 9.5 mL
